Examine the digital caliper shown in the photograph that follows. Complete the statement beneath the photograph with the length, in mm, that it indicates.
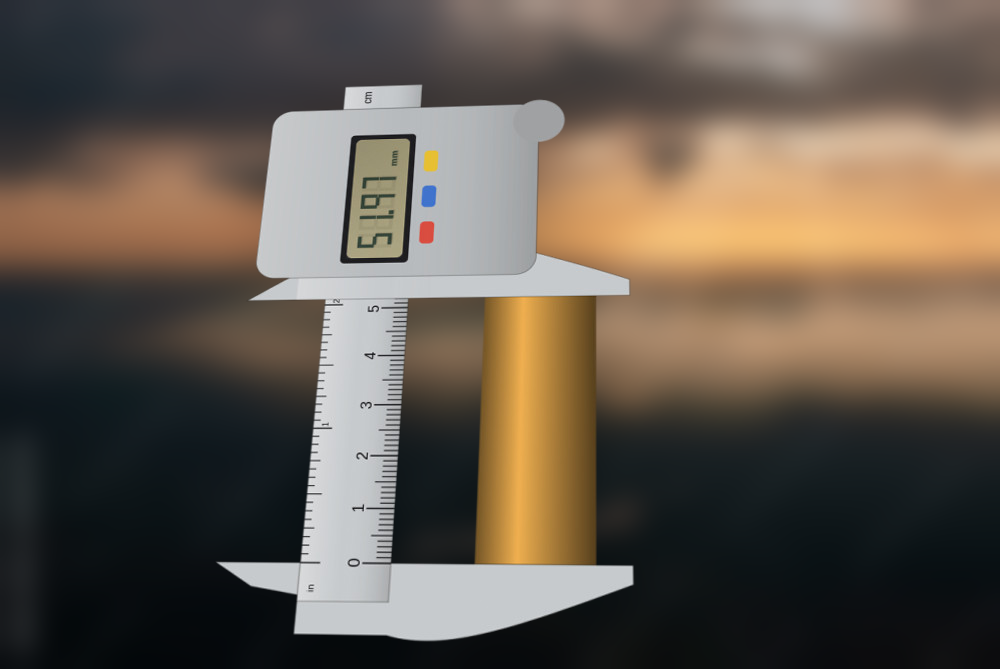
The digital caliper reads 51.97 mm
